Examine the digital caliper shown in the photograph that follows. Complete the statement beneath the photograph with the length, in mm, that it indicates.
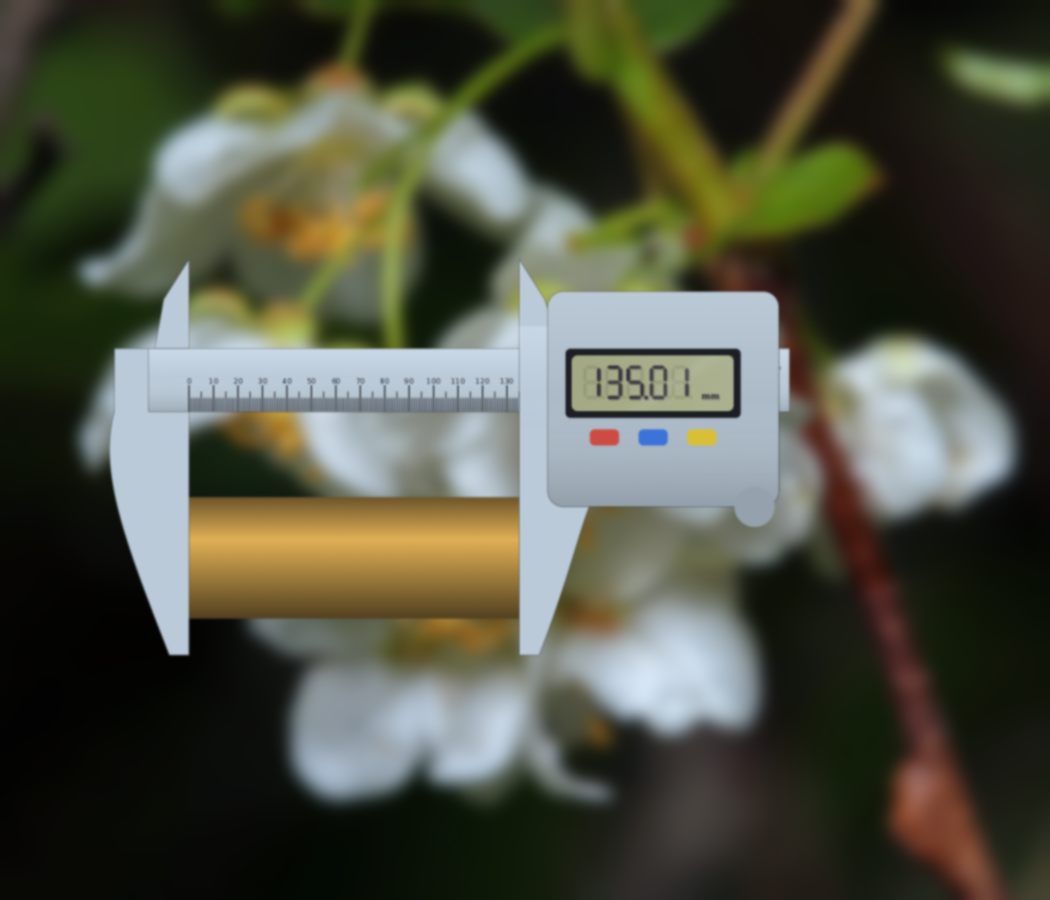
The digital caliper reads 135.01 mm
